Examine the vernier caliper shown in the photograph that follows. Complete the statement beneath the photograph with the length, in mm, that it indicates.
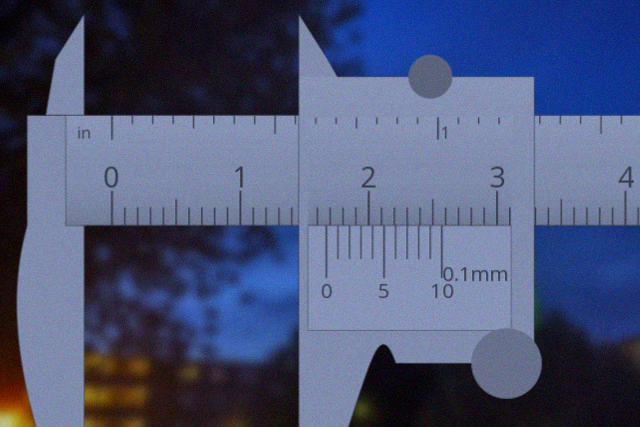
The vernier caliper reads 16.7 mm
